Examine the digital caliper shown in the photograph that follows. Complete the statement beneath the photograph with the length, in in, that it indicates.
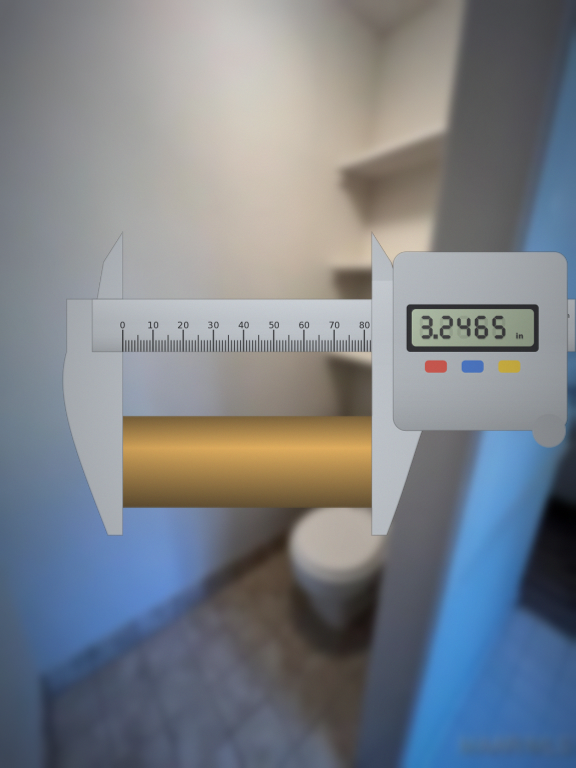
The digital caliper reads 3.2465 in
